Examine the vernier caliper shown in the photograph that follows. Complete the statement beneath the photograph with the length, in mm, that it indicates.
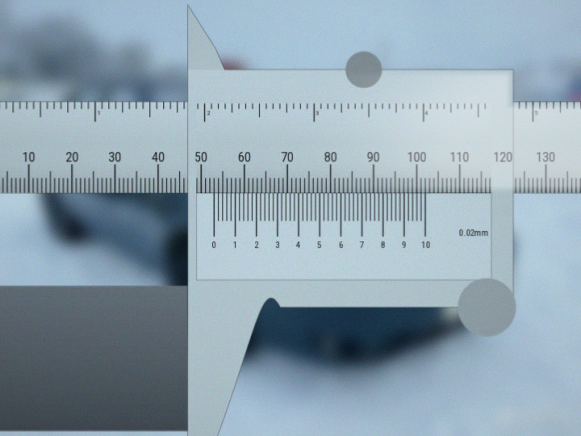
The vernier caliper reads 53.0 mm
